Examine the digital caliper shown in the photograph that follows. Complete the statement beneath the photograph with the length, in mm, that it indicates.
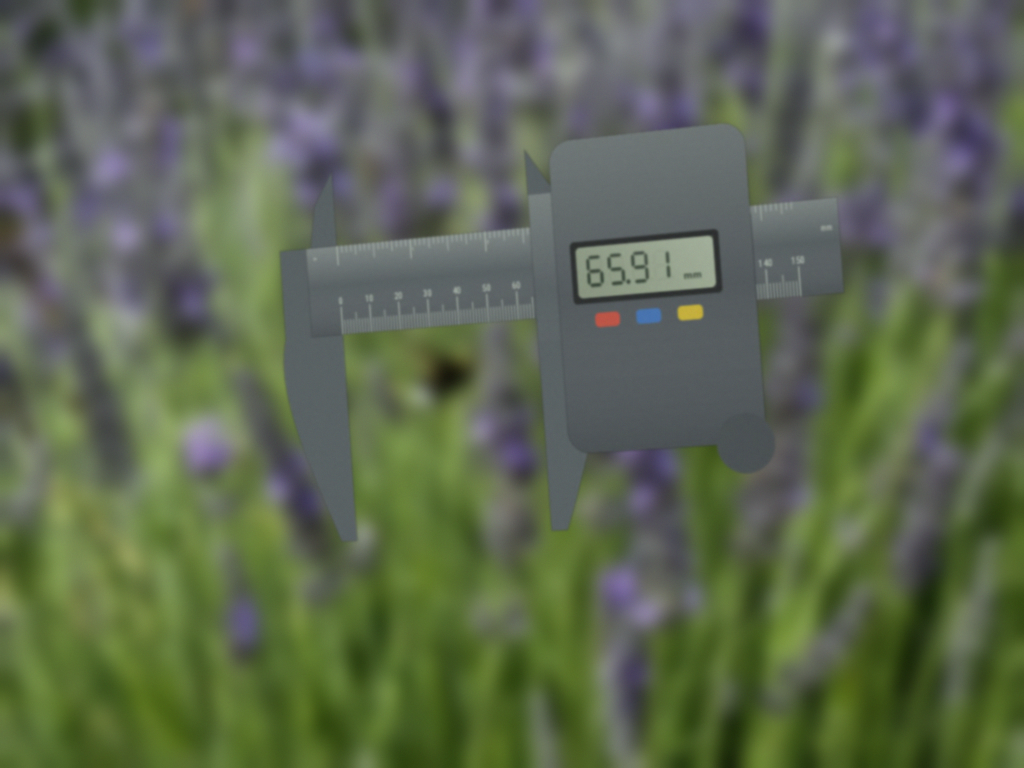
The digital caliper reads 65.91 mm
